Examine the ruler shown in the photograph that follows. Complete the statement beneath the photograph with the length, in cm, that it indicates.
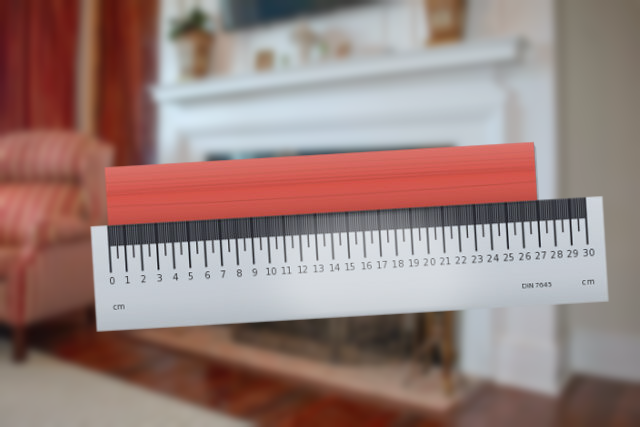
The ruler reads 27 cm
